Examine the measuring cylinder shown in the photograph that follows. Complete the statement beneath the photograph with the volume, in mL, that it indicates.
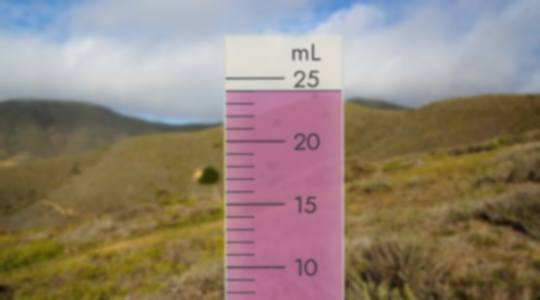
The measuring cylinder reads 24 mL
